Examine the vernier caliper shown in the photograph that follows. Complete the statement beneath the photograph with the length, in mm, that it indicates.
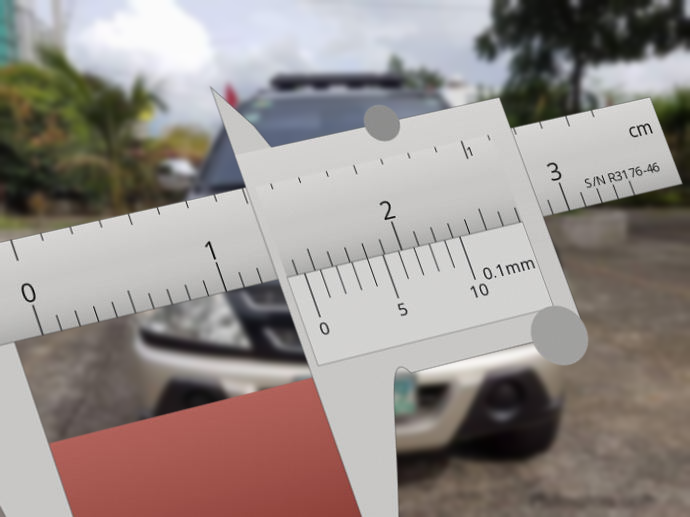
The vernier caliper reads 14.4 mm
